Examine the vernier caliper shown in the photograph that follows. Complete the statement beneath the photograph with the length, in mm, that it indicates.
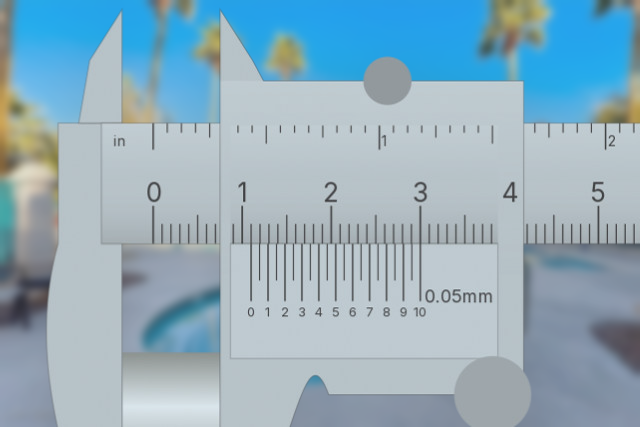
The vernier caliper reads 11.0 mm
